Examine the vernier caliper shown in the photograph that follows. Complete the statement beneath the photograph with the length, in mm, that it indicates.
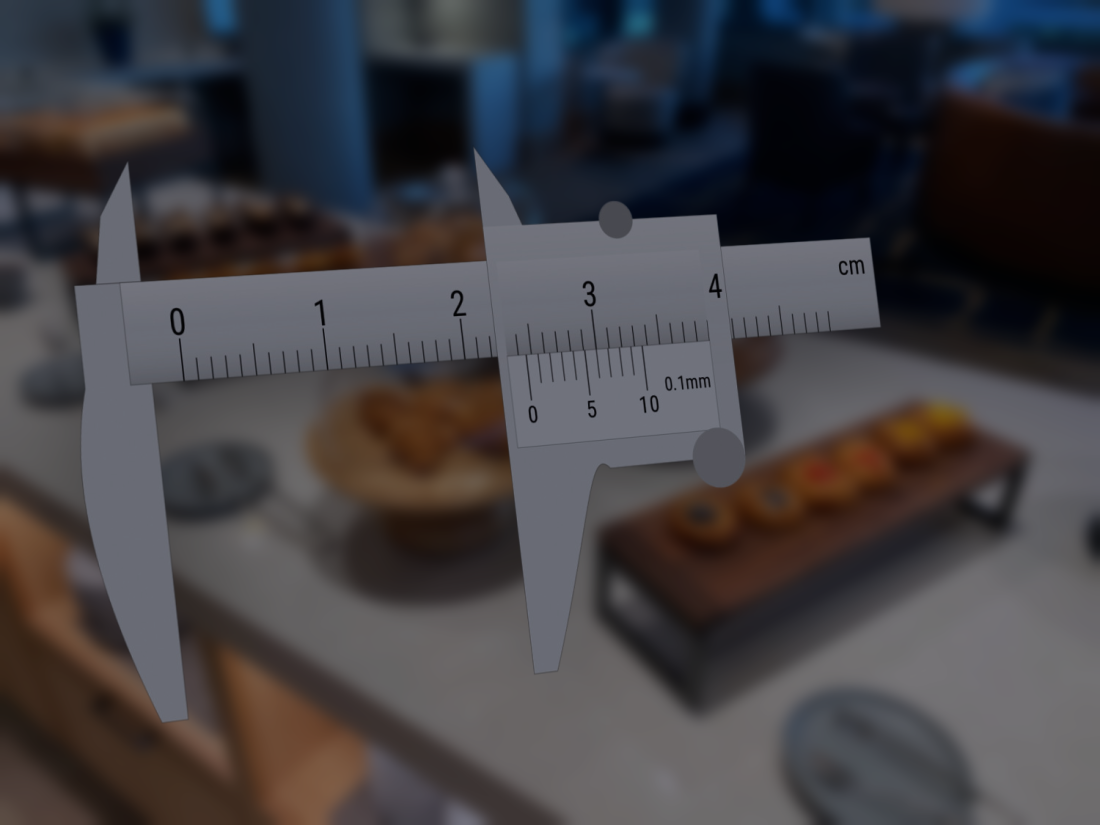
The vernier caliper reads 24.6 mm
